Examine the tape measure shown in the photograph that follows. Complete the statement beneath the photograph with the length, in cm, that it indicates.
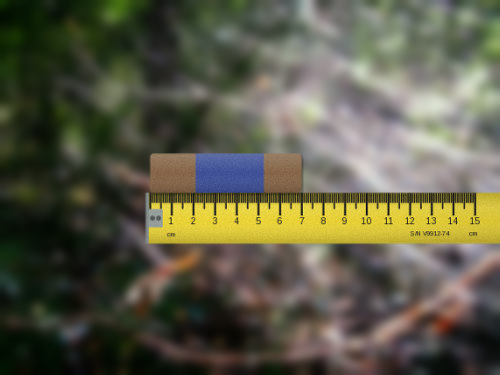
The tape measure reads 7 cm
